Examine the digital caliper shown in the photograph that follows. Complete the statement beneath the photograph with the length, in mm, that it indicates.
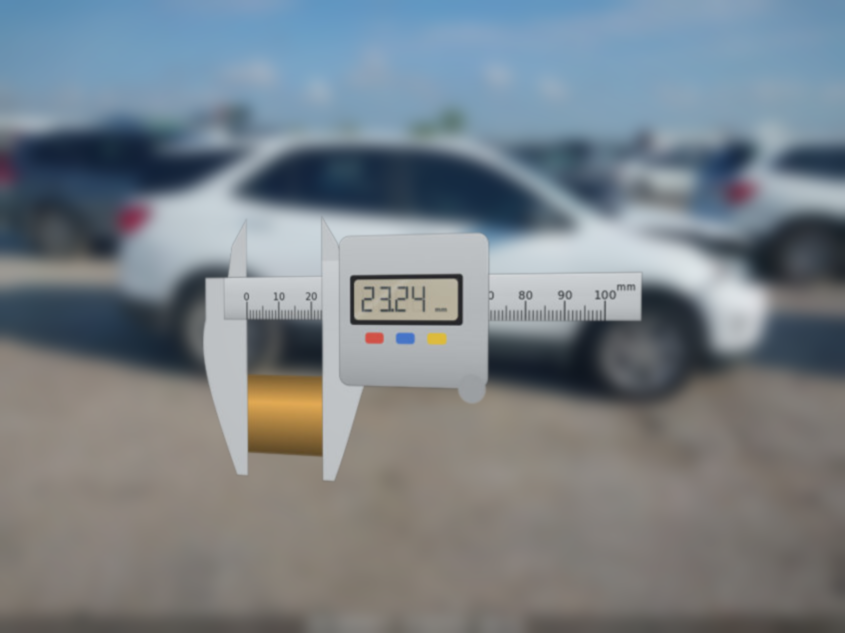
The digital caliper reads 23.24 mm
